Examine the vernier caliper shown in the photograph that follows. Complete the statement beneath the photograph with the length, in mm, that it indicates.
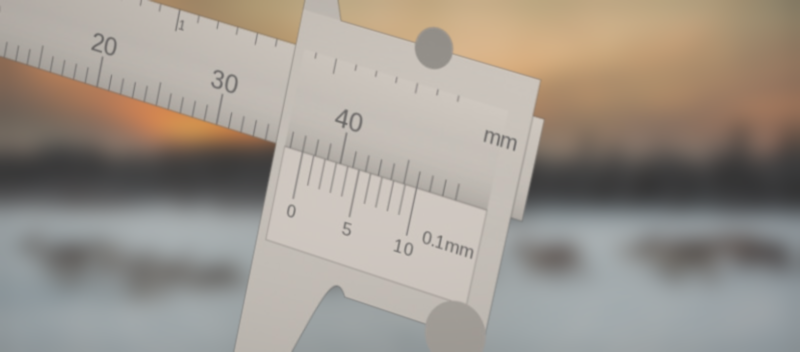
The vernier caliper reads 37.0 mm
